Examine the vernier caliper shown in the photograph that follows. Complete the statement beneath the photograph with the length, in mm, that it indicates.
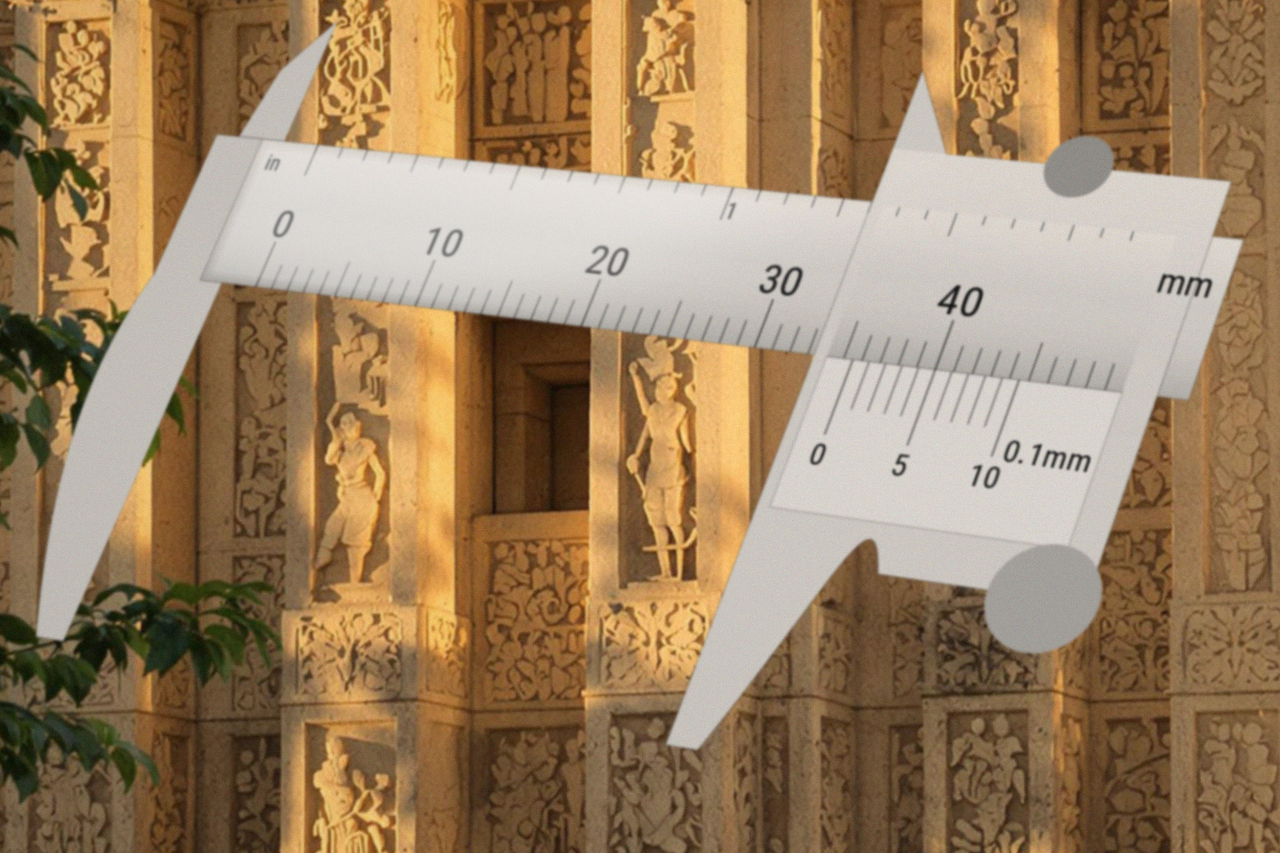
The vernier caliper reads 35.5 mm
